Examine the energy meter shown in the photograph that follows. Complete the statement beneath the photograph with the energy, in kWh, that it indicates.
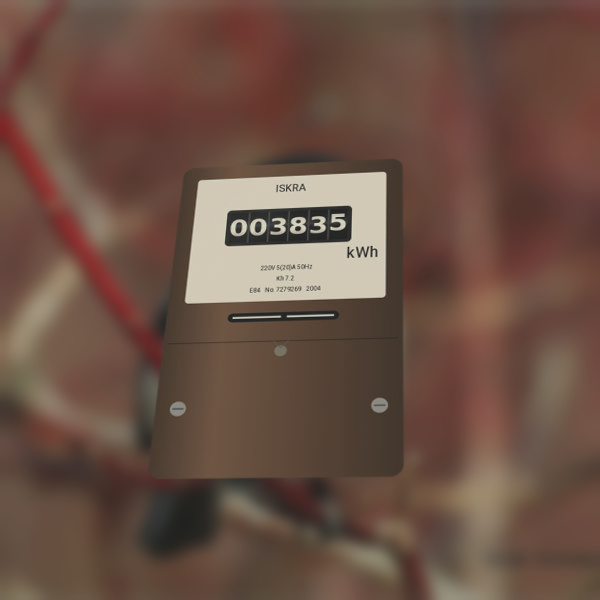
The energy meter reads 3835 kWh
